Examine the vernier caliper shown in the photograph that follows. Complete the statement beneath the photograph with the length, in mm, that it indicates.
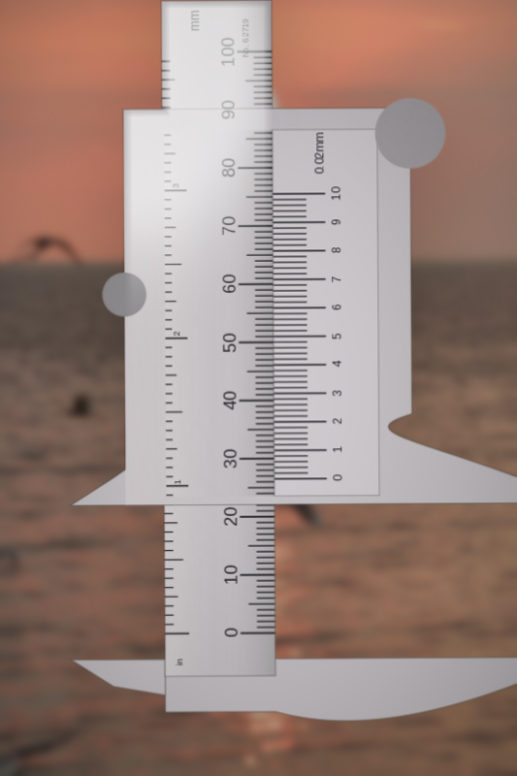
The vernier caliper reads 26.5 mm
